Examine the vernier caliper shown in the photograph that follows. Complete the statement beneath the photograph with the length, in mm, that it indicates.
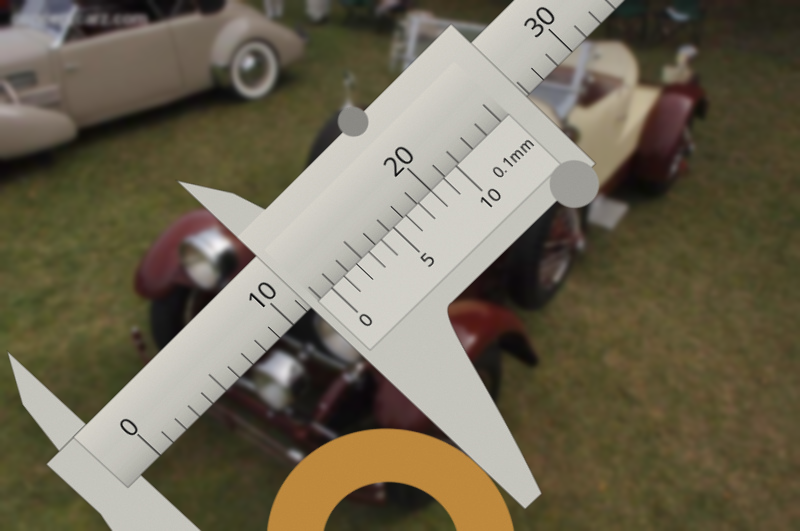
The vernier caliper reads 12.8 mm
